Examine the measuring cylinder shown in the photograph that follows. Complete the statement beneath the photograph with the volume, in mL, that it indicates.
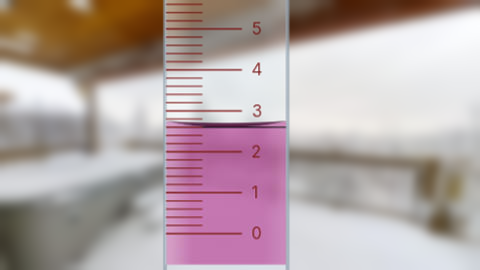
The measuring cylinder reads 2.6 mL
